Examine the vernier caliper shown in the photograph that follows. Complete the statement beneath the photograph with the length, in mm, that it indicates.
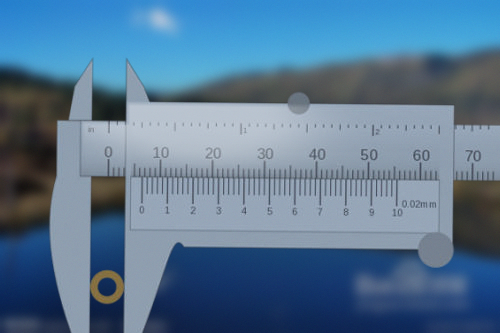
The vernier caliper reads 6.5 mm
